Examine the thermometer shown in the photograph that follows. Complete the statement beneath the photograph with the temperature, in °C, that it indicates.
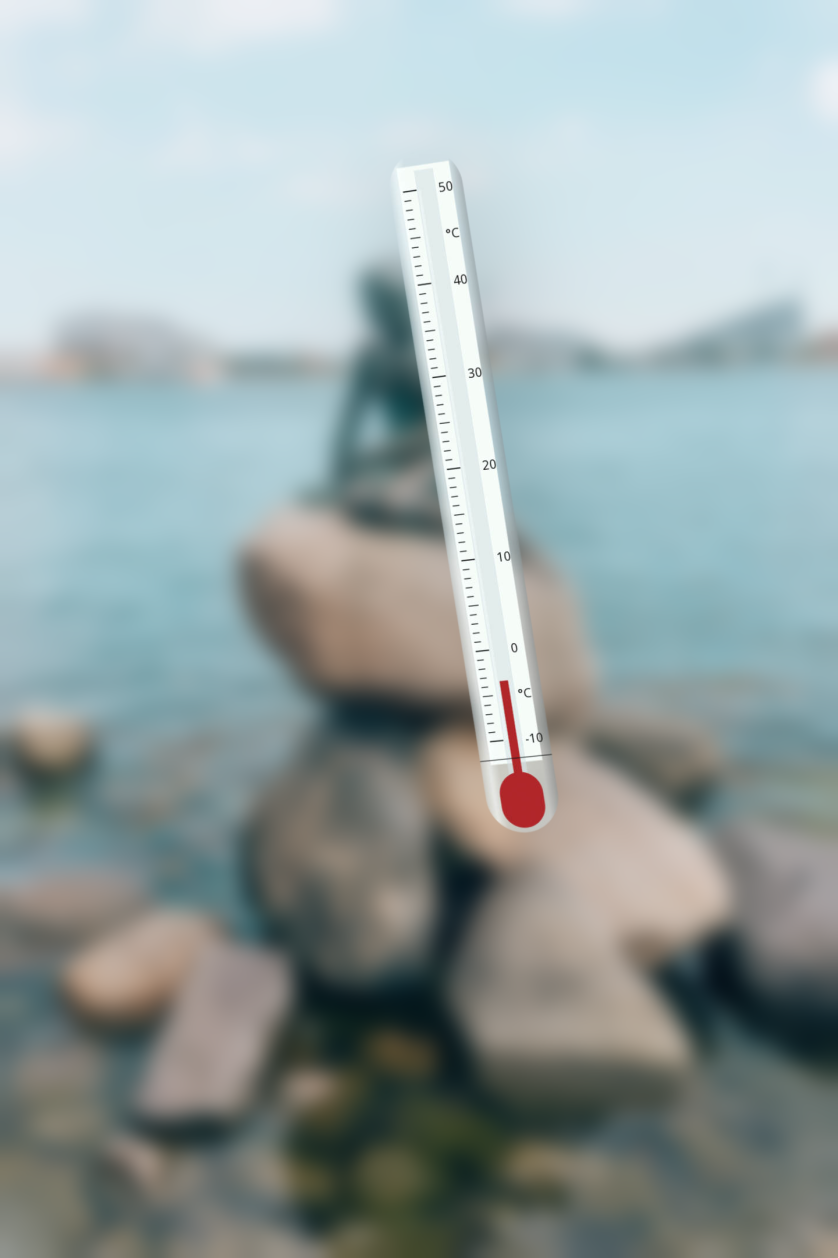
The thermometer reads -3.5 °C
